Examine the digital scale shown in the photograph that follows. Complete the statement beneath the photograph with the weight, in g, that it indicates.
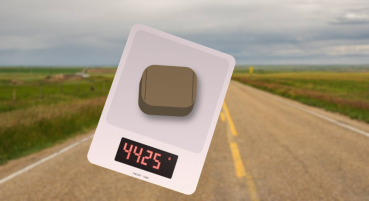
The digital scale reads 4425 g
